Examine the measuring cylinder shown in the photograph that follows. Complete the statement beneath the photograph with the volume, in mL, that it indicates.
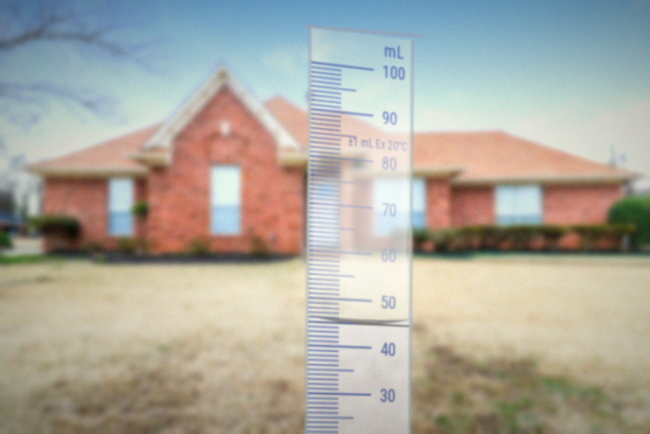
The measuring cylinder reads 45 mL
